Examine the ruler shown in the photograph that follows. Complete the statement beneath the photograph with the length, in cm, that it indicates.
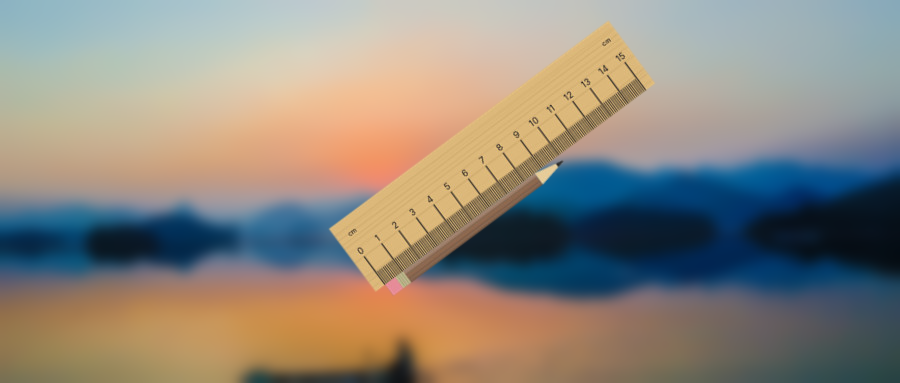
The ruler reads 10 cm
